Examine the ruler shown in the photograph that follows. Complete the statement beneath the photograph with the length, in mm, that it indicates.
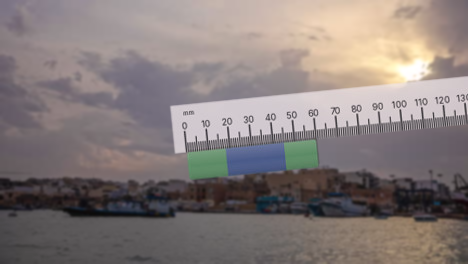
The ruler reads 60 mm
